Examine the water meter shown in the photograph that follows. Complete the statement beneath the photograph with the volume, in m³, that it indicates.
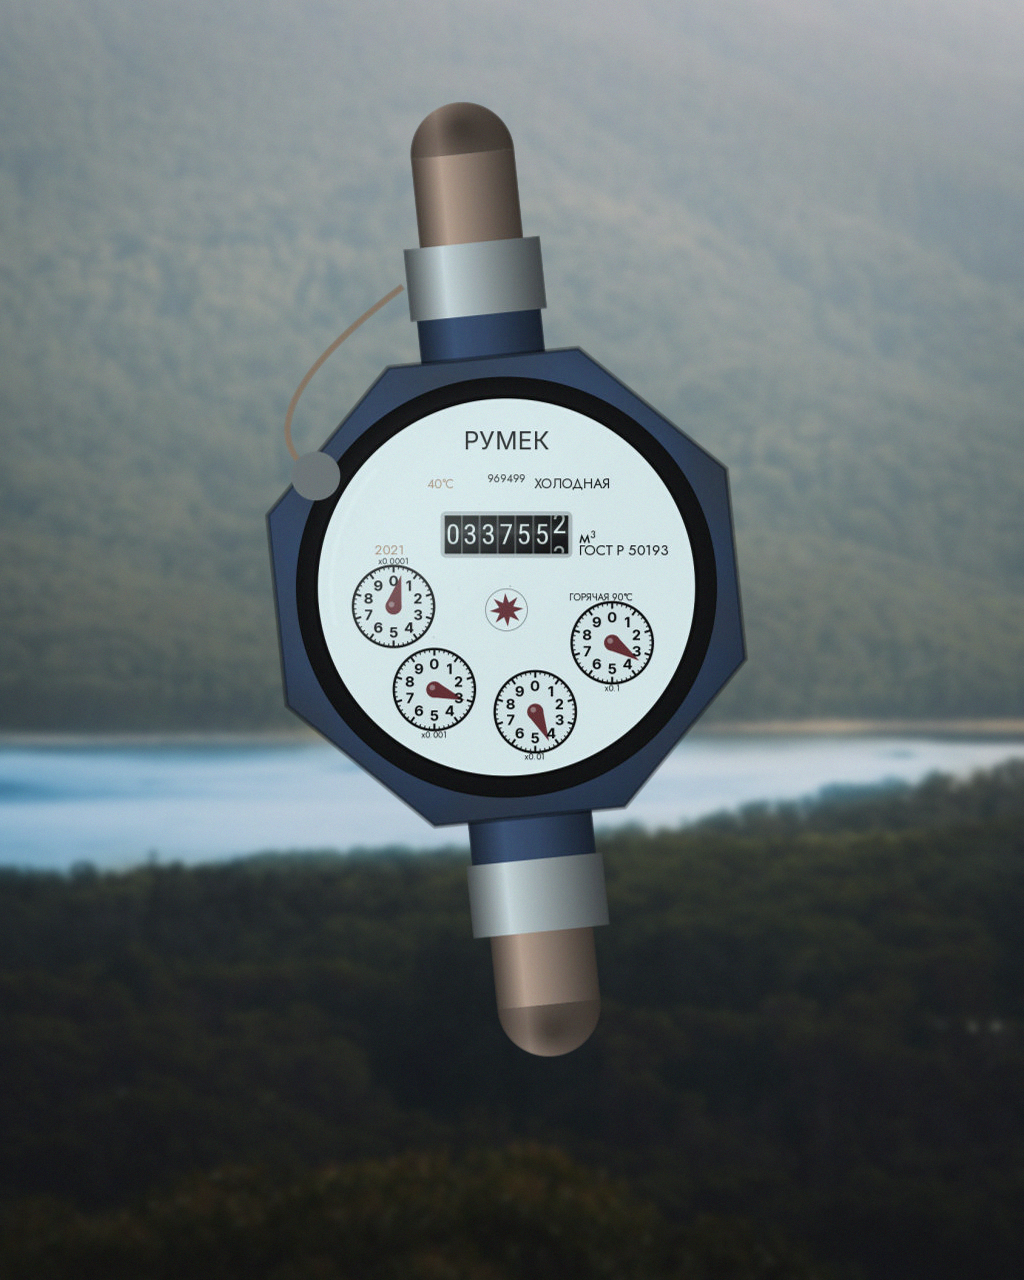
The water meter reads 337552.3430 m³
